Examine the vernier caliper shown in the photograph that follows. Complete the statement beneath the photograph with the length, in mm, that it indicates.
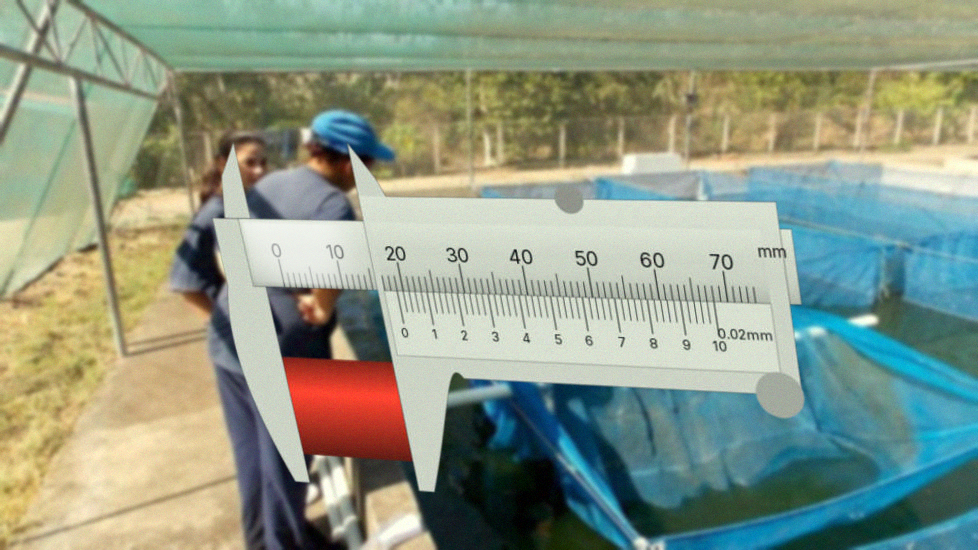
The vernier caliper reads 19.0 mm
